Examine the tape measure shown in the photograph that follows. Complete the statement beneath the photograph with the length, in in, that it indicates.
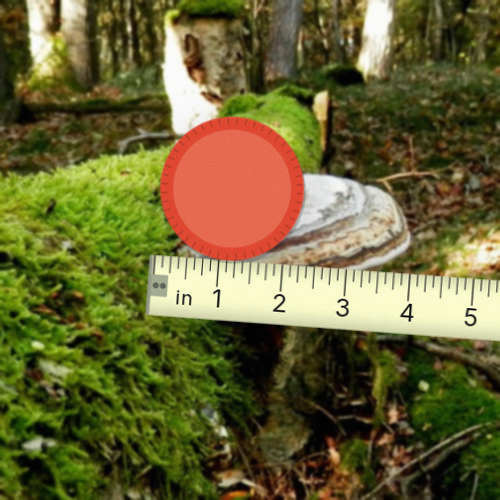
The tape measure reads 2.25 in
